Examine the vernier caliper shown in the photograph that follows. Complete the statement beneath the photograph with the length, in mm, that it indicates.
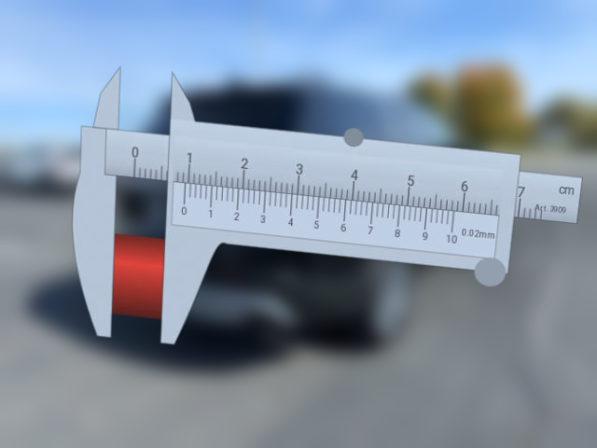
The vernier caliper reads 9.4 mm
